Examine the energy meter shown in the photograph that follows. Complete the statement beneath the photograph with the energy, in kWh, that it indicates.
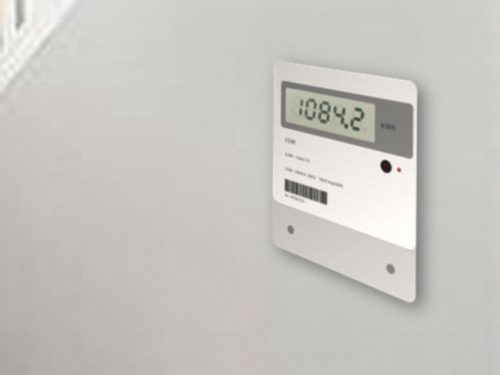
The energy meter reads 1084.2 kWh
